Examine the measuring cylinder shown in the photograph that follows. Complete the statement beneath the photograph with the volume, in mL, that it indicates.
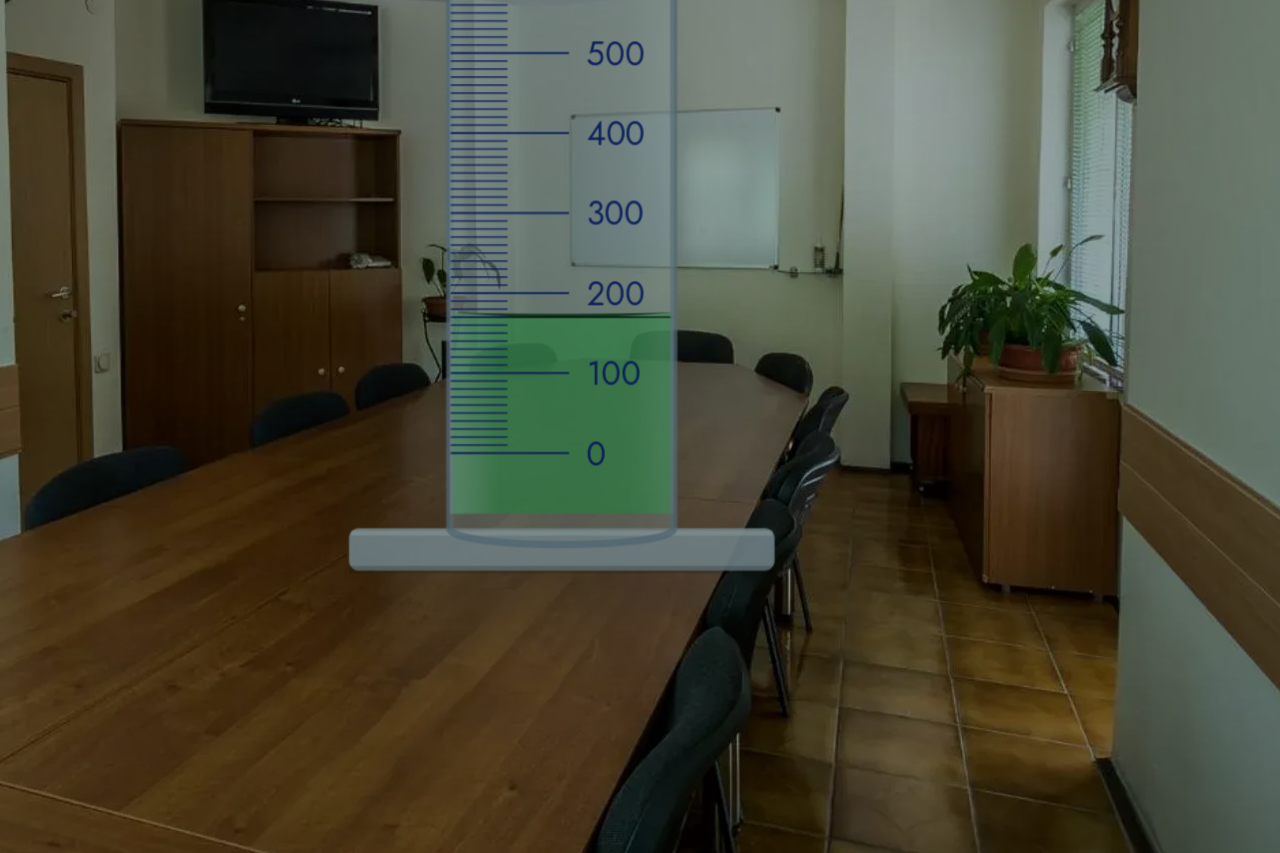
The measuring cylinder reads 170 mL
